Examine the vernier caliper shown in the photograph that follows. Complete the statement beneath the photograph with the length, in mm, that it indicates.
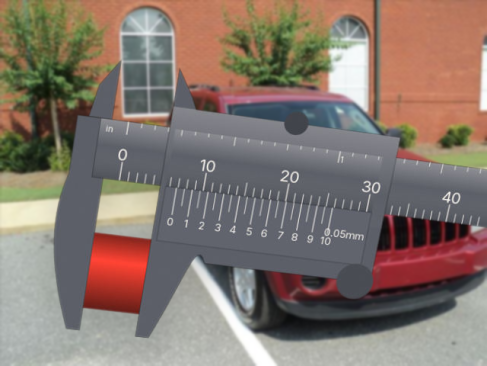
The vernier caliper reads 6.8 mm
